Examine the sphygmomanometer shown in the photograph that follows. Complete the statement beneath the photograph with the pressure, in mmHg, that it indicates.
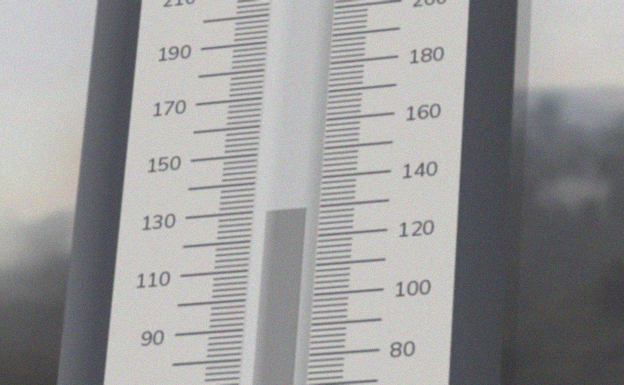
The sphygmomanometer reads 130 mmHg
